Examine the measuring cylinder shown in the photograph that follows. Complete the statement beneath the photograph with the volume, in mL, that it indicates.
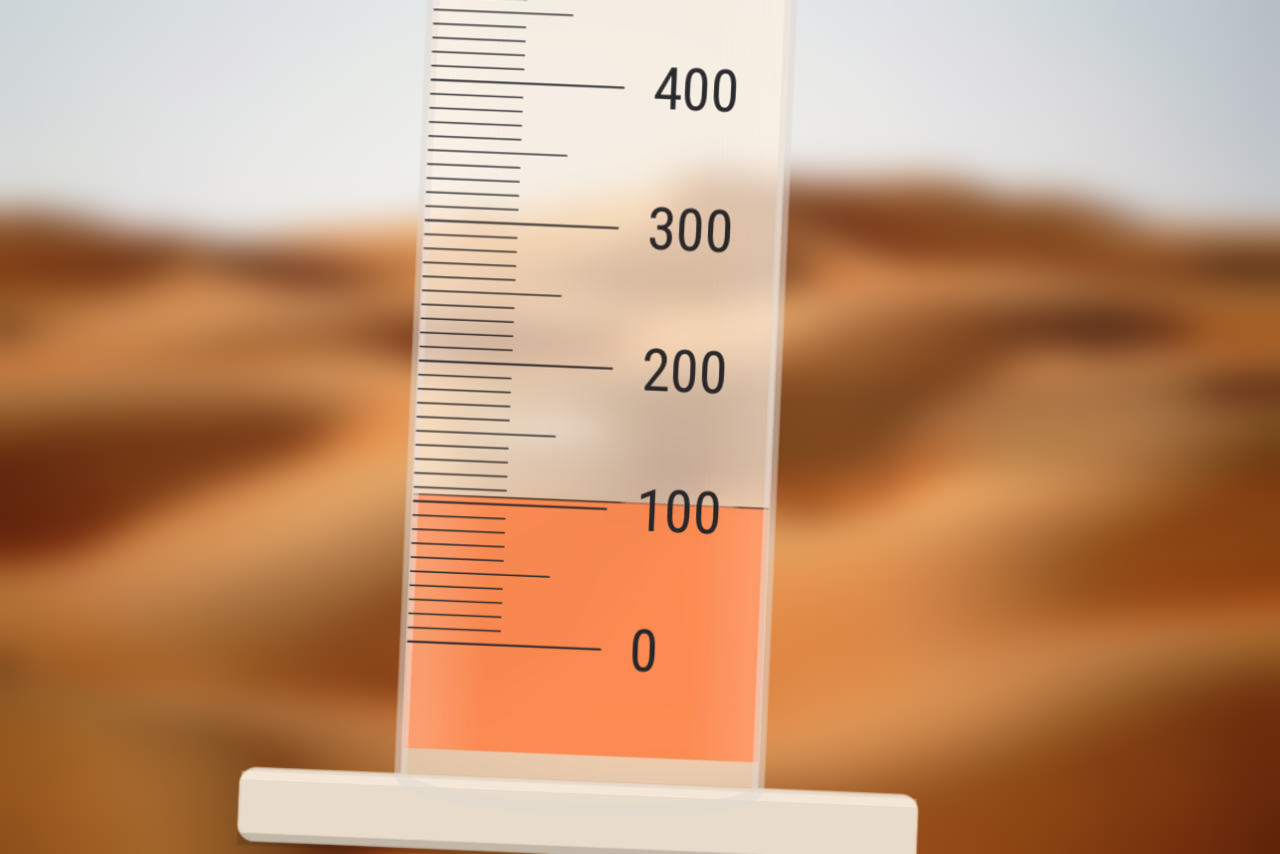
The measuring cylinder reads 105 mL
